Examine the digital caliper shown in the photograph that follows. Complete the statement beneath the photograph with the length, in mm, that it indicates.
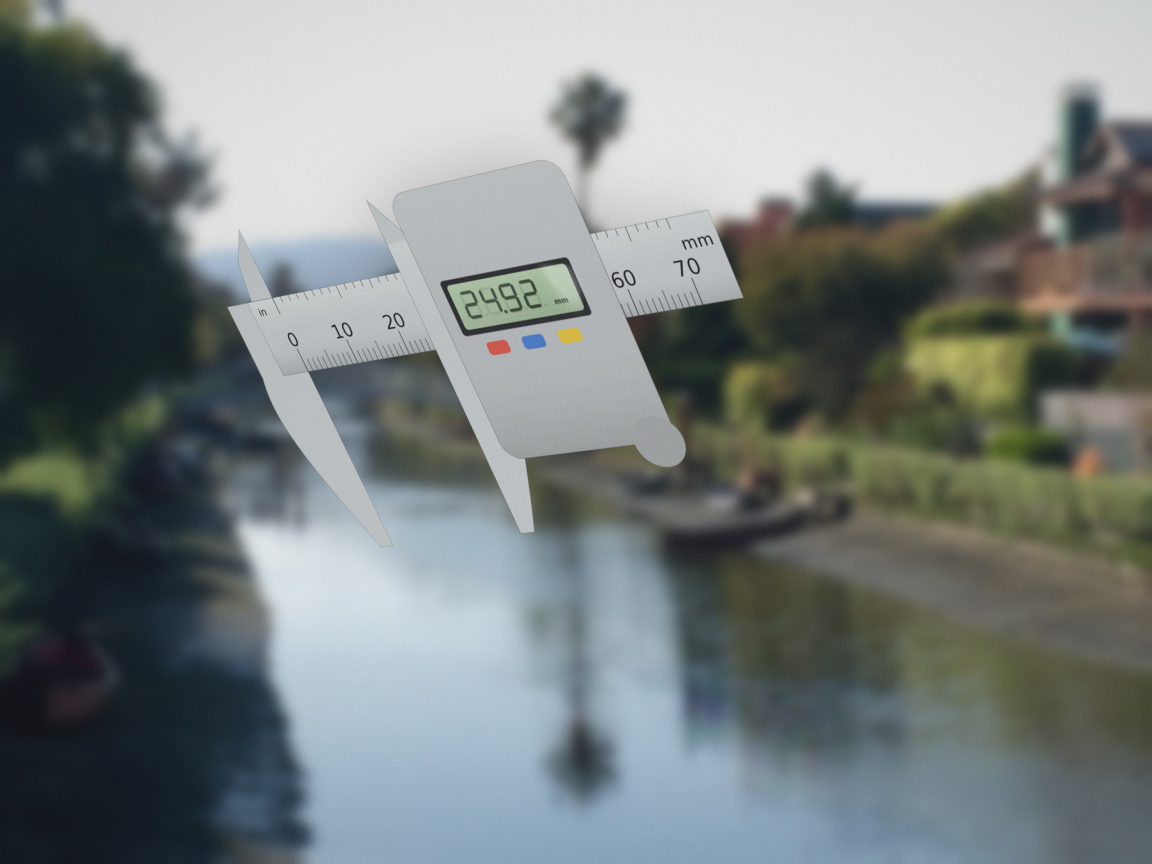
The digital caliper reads 24.92 mm
